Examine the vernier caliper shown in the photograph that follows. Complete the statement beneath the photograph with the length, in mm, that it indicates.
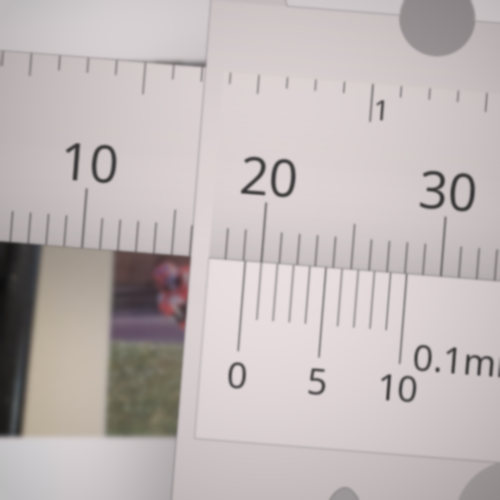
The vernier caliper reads 19.1 mm
